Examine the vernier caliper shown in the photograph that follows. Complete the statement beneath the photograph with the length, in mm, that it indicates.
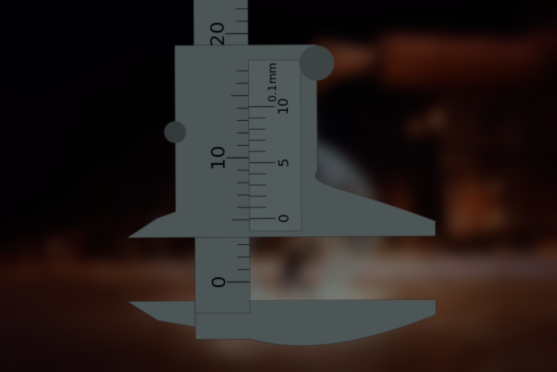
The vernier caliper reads 5.1 mm
